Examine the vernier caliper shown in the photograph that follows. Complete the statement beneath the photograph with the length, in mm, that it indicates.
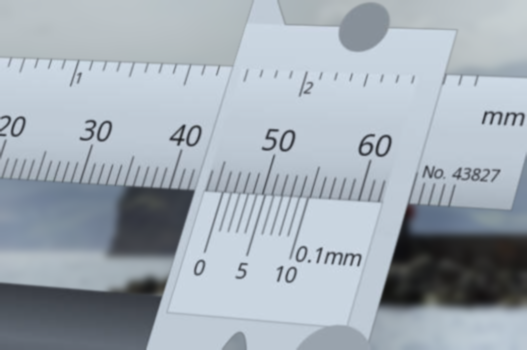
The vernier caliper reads 45.8 mm
